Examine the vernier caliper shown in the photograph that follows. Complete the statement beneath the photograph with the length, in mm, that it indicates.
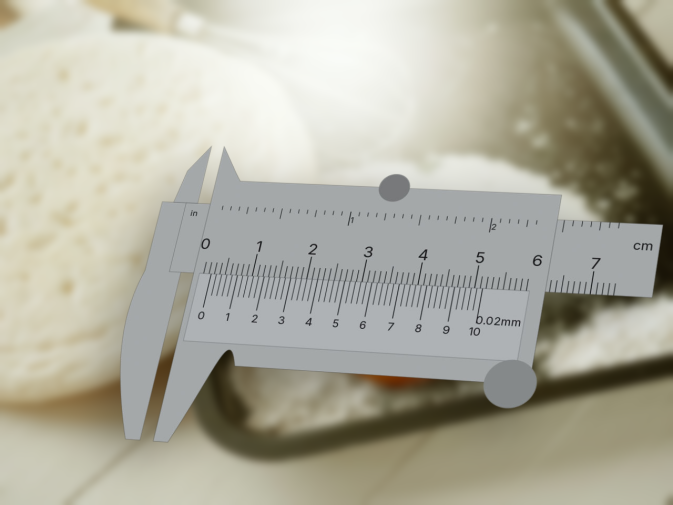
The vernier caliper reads 2.4 mm
